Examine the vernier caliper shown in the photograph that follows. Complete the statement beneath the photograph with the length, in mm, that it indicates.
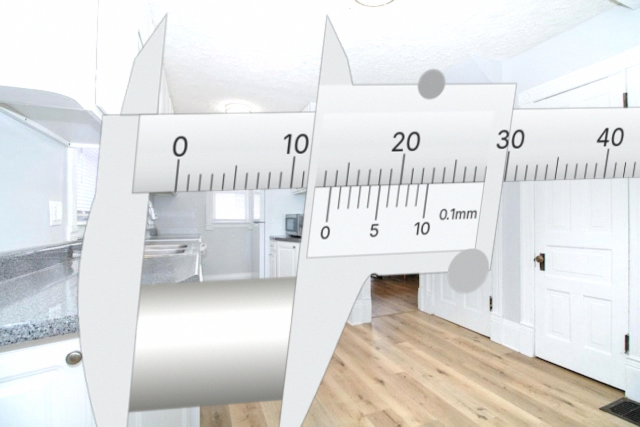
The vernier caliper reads 13.6 mm
